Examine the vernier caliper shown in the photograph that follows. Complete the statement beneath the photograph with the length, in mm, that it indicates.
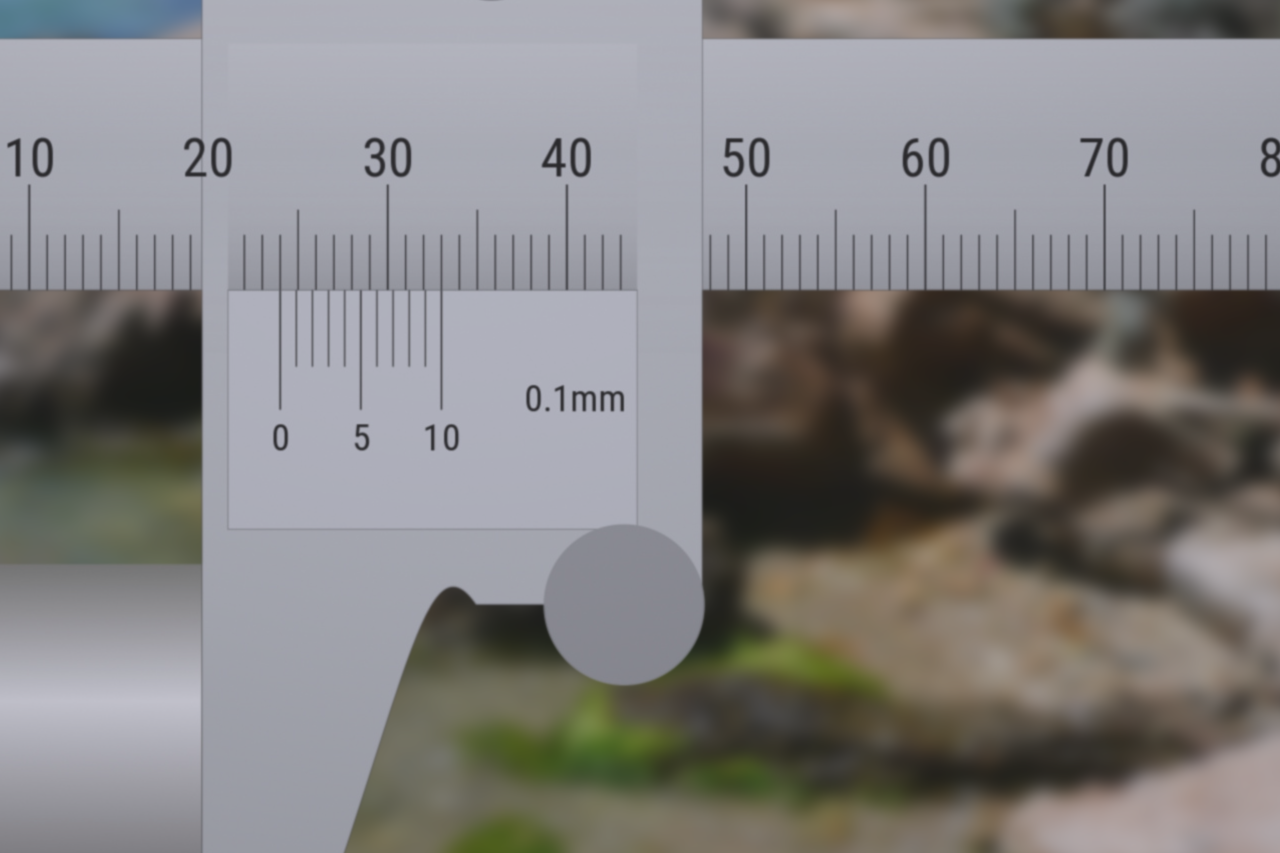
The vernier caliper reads 24.0 mm
